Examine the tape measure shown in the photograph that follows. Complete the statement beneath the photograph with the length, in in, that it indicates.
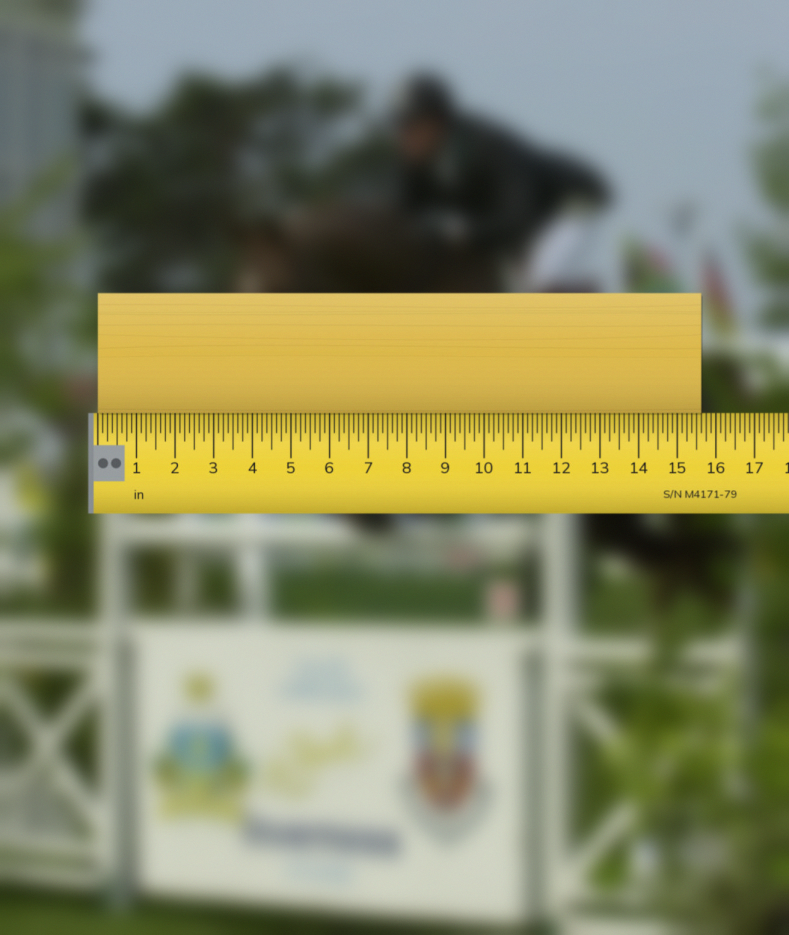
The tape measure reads 15.625 in
